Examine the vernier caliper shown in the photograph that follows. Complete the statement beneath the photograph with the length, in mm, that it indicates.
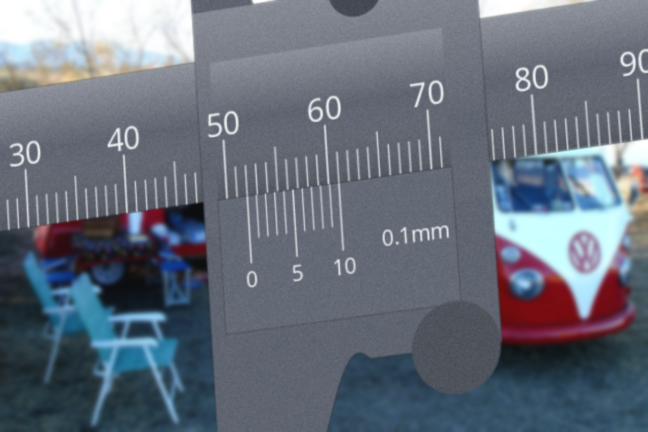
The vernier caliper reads 52.0 mm
